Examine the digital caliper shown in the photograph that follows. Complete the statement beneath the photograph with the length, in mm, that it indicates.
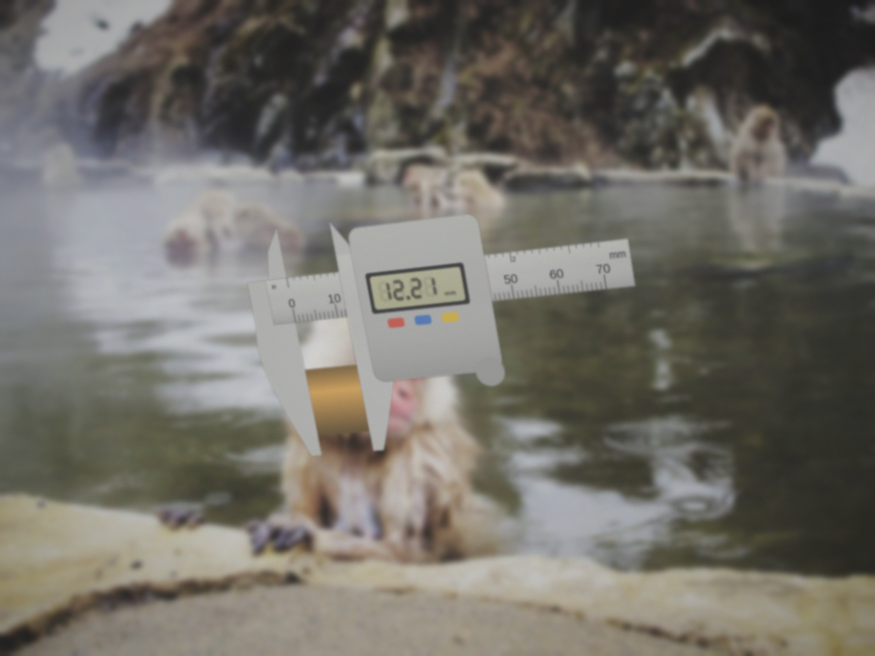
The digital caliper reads 12.21 mm
